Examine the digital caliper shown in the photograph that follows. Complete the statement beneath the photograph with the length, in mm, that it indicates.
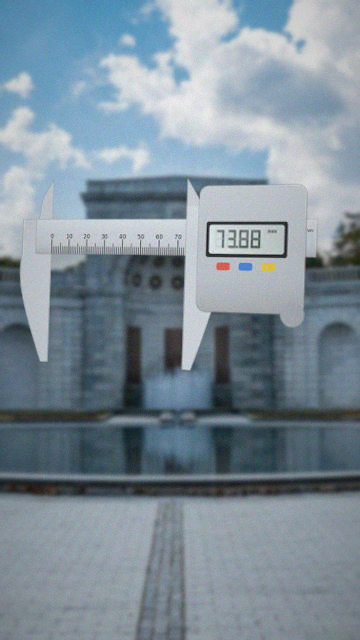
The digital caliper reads 73.88 mm
